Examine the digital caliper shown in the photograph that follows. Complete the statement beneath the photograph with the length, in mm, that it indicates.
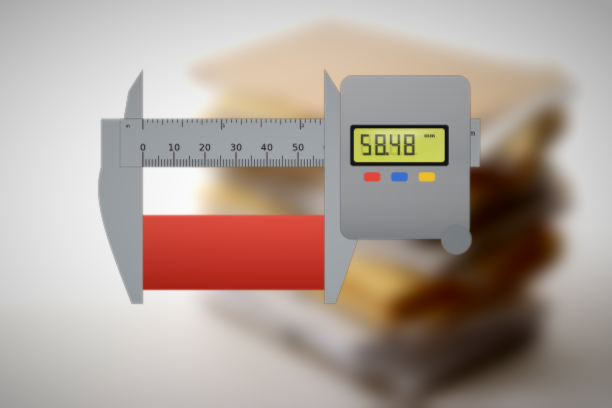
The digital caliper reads 58.48 mm
